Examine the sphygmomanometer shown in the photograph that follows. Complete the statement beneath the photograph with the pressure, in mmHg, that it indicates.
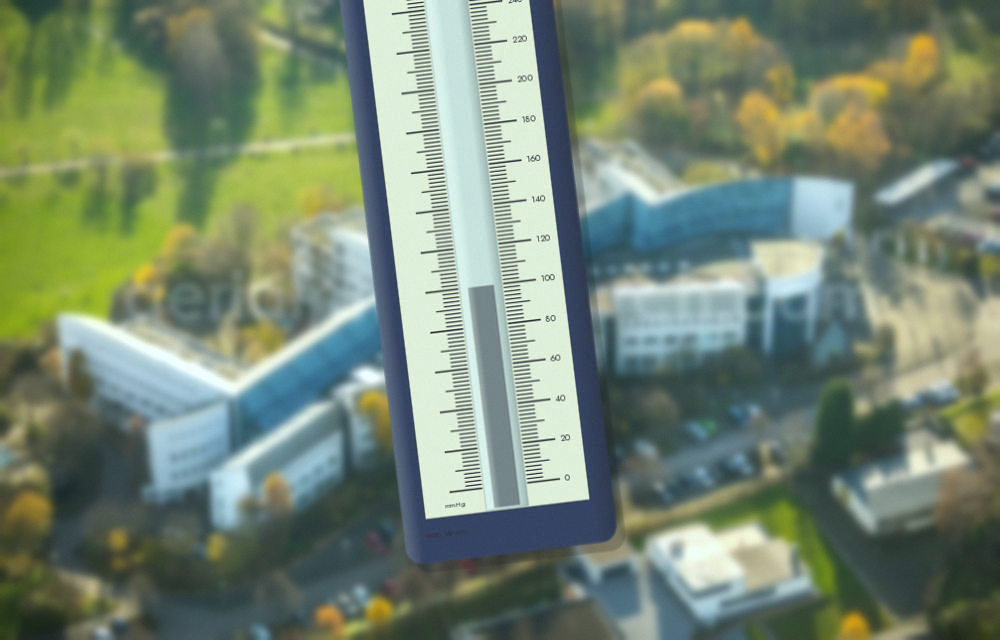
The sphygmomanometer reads 100 mmHg
